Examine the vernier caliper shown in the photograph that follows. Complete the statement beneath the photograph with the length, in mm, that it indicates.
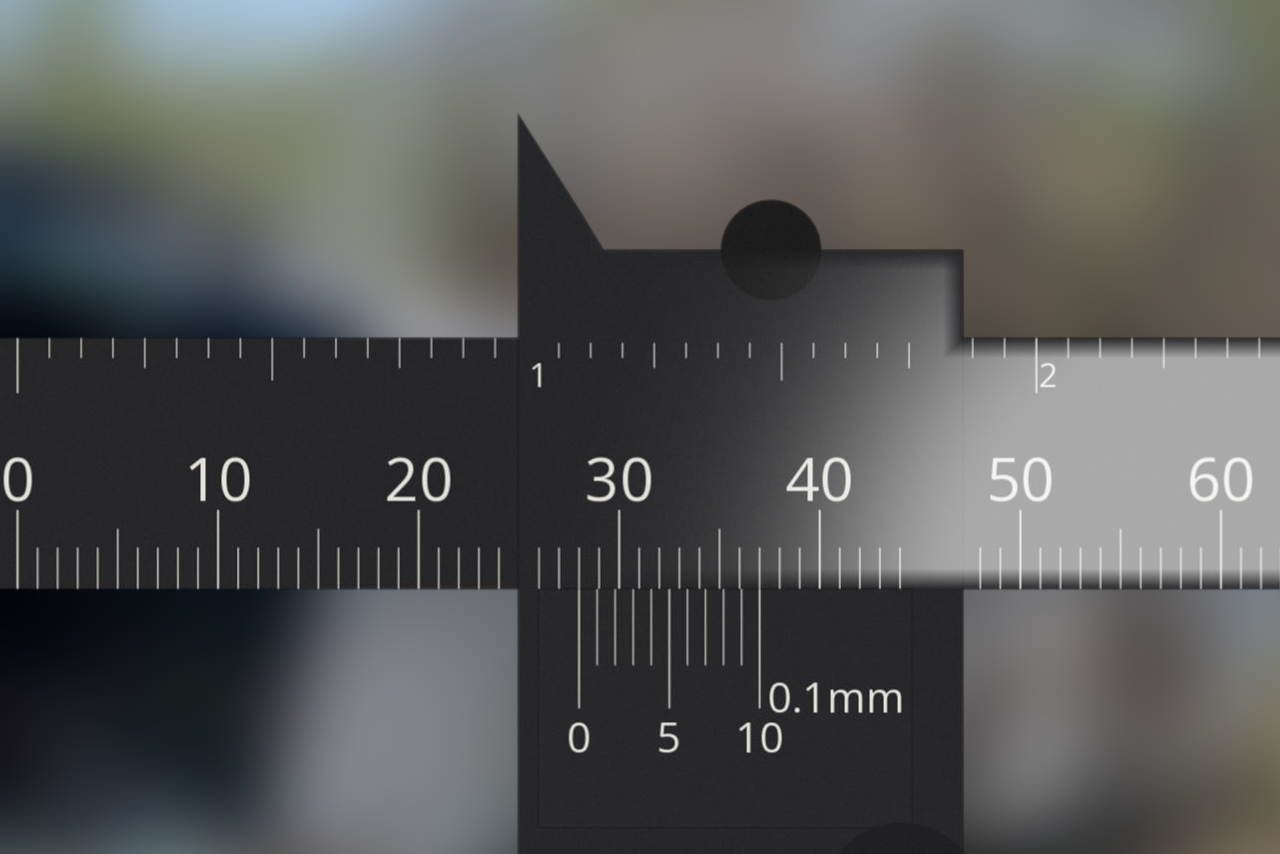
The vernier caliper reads 28.0 mm
